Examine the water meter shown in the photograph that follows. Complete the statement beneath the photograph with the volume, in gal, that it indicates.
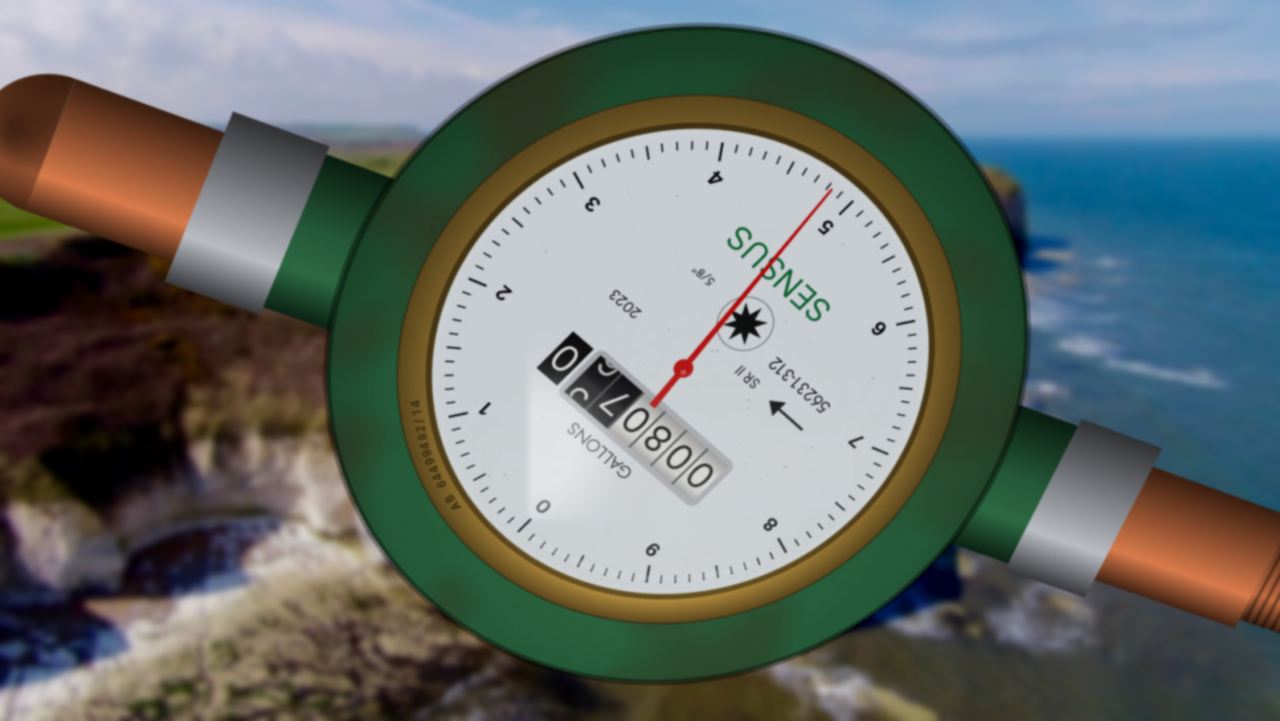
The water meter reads 80754.8 gal
